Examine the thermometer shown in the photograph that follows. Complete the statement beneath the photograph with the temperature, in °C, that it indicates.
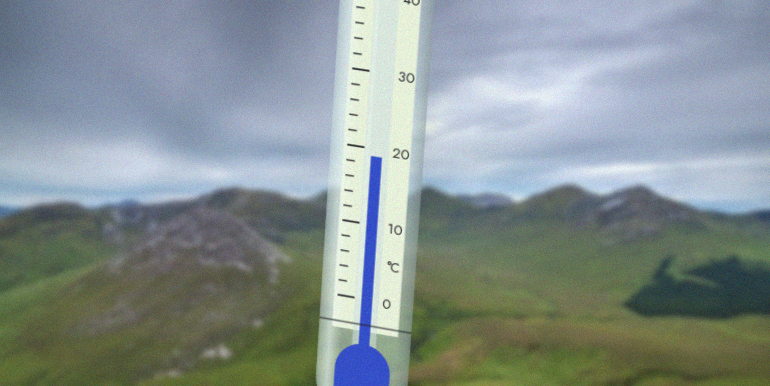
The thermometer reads 19 °C
